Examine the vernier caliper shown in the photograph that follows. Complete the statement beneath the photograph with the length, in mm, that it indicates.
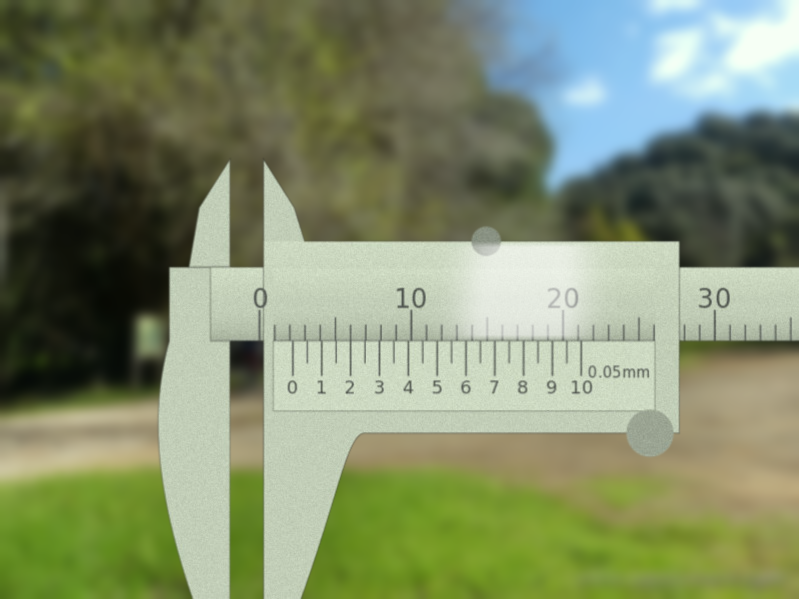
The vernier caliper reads 2.2 mm
